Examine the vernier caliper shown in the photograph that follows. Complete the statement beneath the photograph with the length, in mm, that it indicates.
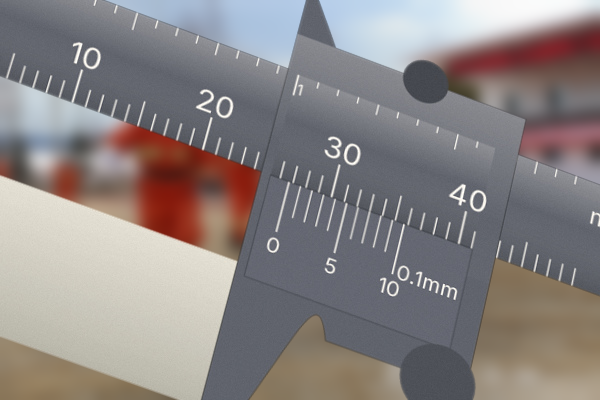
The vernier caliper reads 26.7 mm
